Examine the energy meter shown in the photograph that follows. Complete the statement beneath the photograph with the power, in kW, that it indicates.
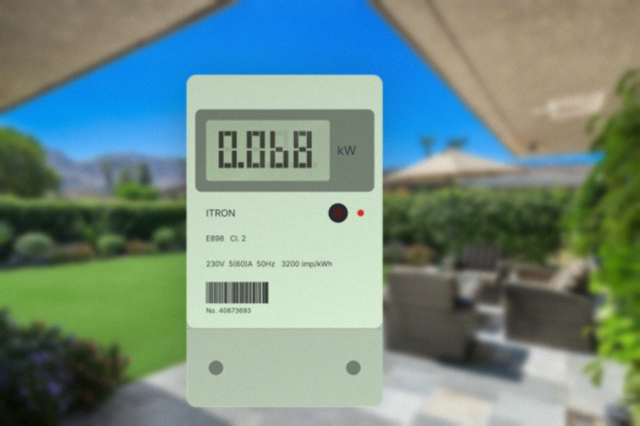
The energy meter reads 0.068 kW
